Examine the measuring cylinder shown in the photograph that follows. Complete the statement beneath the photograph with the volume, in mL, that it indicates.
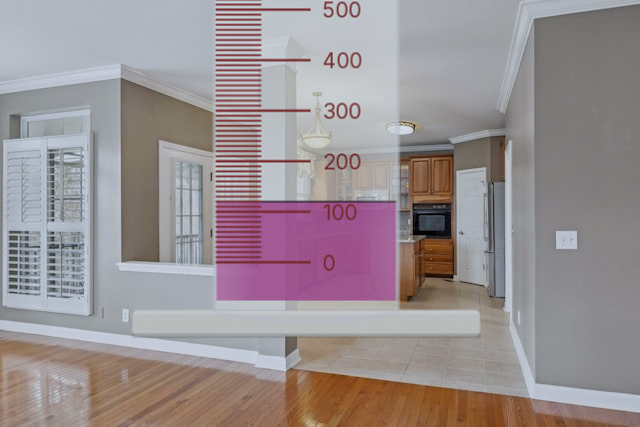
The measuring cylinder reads 120 mL
